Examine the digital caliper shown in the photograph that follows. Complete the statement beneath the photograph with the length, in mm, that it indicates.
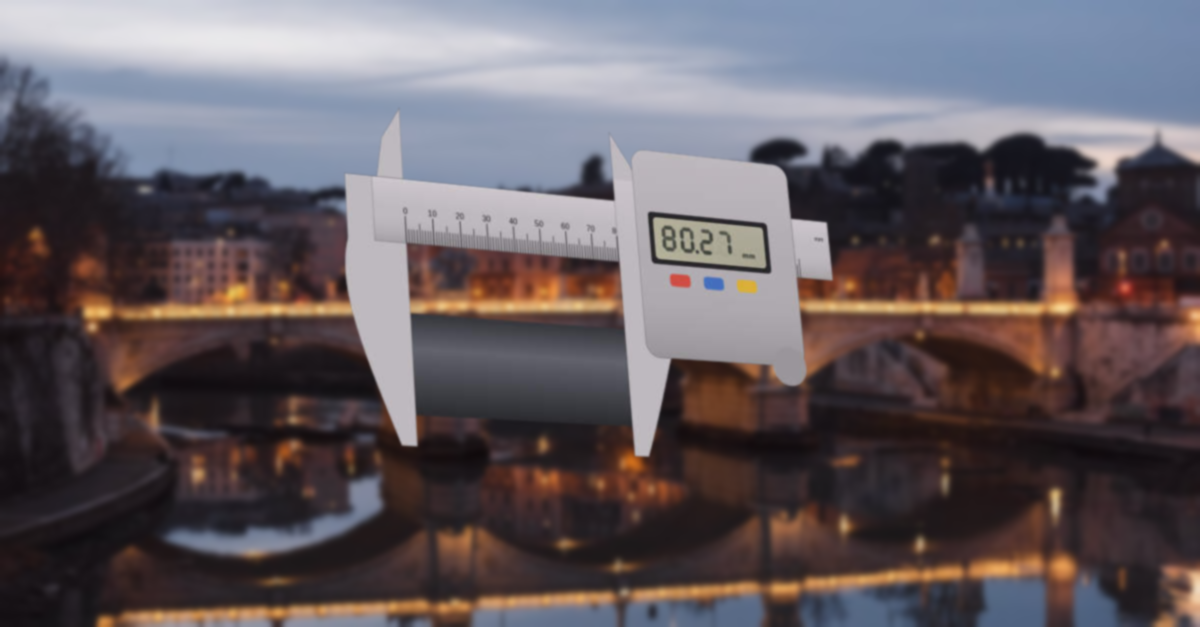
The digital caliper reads 80.27 mm
